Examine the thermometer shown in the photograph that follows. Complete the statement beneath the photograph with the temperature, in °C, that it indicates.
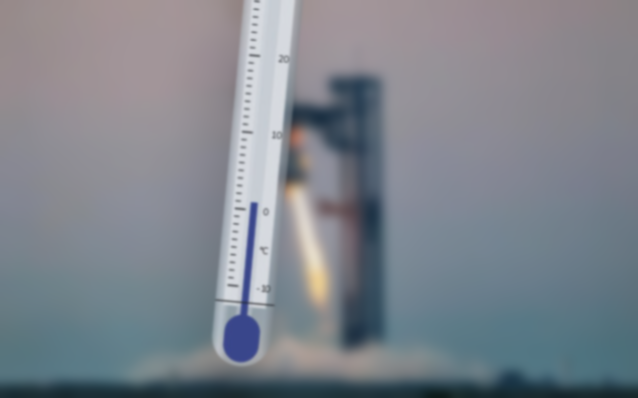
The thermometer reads 1 °C
